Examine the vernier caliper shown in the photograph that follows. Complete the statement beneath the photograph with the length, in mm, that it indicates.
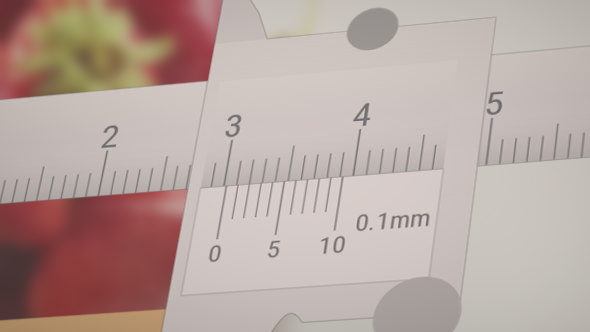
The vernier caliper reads 30.2 mm
